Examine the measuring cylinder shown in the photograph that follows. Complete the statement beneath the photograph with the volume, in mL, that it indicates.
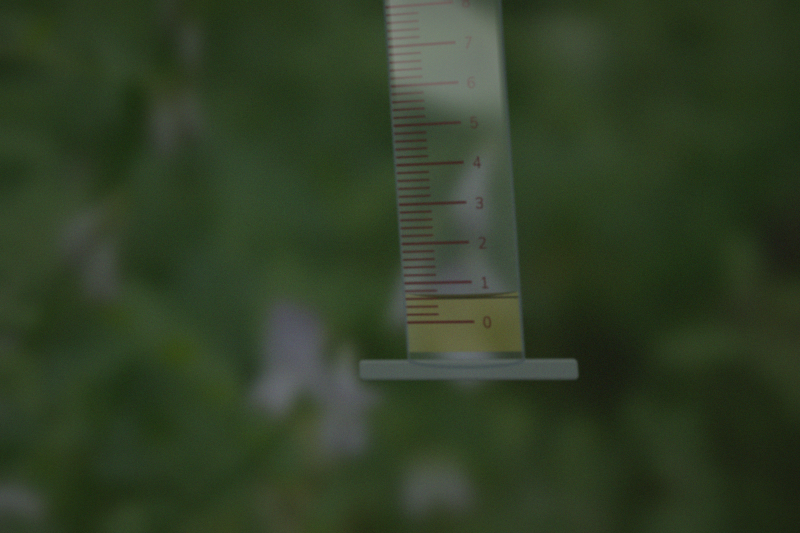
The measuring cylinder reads 0.6 mL
